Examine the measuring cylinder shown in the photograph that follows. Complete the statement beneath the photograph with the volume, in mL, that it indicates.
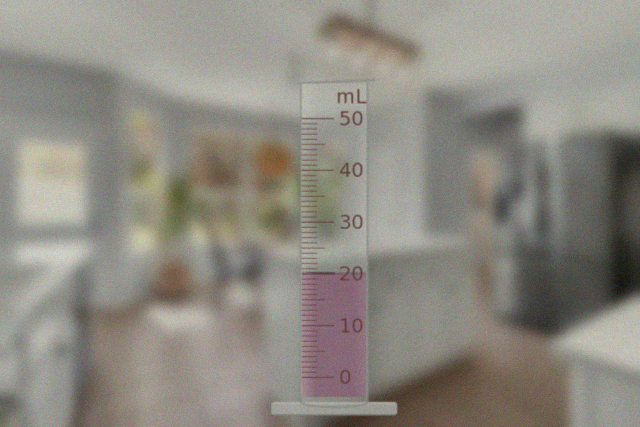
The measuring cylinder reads 20 mL
